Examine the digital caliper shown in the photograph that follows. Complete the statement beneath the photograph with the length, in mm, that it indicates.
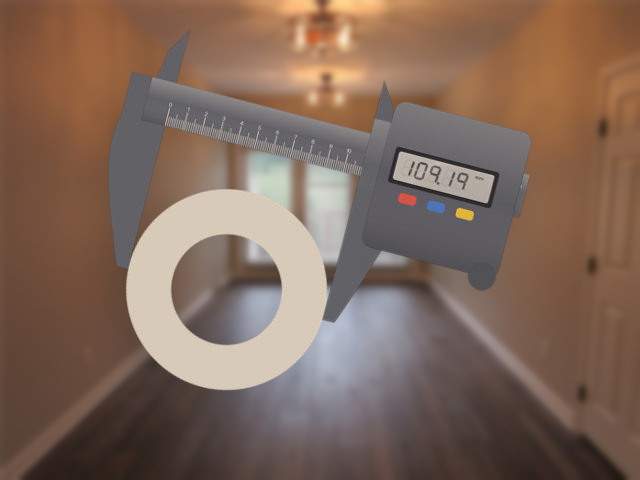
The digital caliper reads 109.19 mm
